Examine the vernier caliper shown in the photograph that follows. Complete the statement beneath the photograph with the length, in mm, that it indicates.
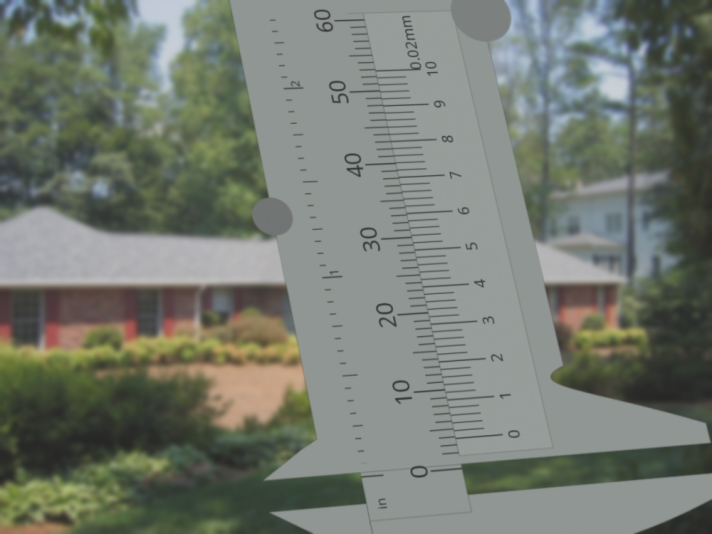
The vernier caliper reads 3.8 mm
